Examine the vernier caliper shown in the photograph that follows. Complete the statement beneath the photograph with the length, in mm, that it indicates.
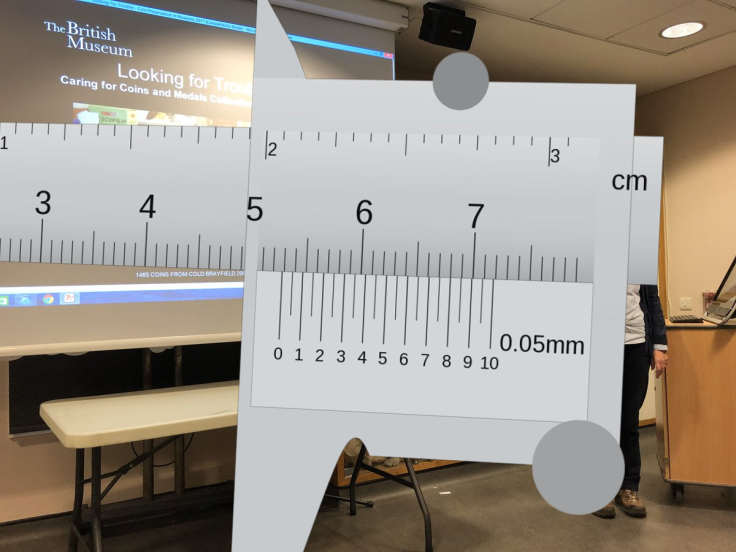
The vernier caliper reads 52.8 mm
